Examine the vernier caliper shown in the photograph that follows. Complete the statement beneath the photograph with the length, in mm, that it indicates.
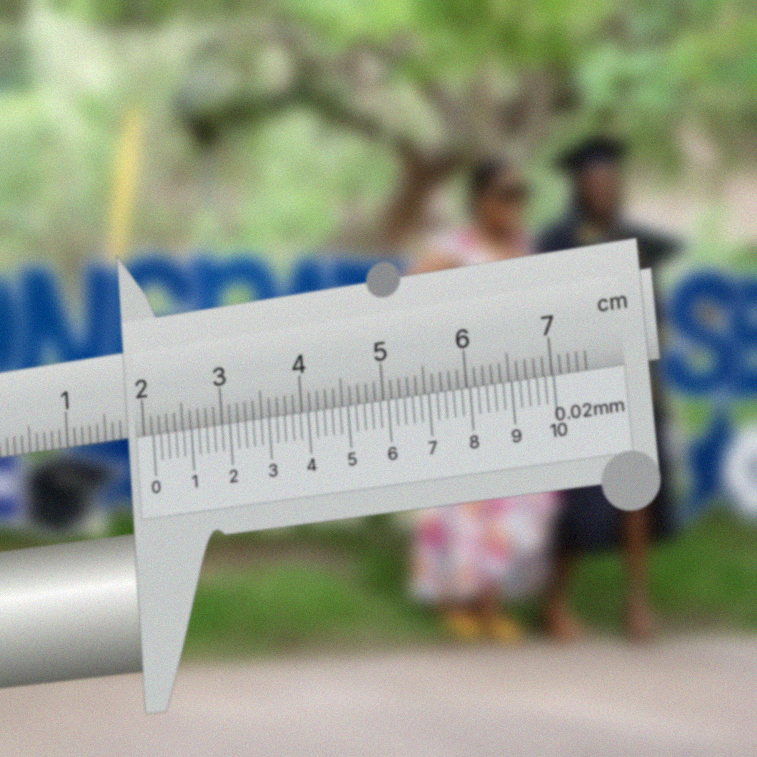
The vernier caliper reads 21.2 mm
